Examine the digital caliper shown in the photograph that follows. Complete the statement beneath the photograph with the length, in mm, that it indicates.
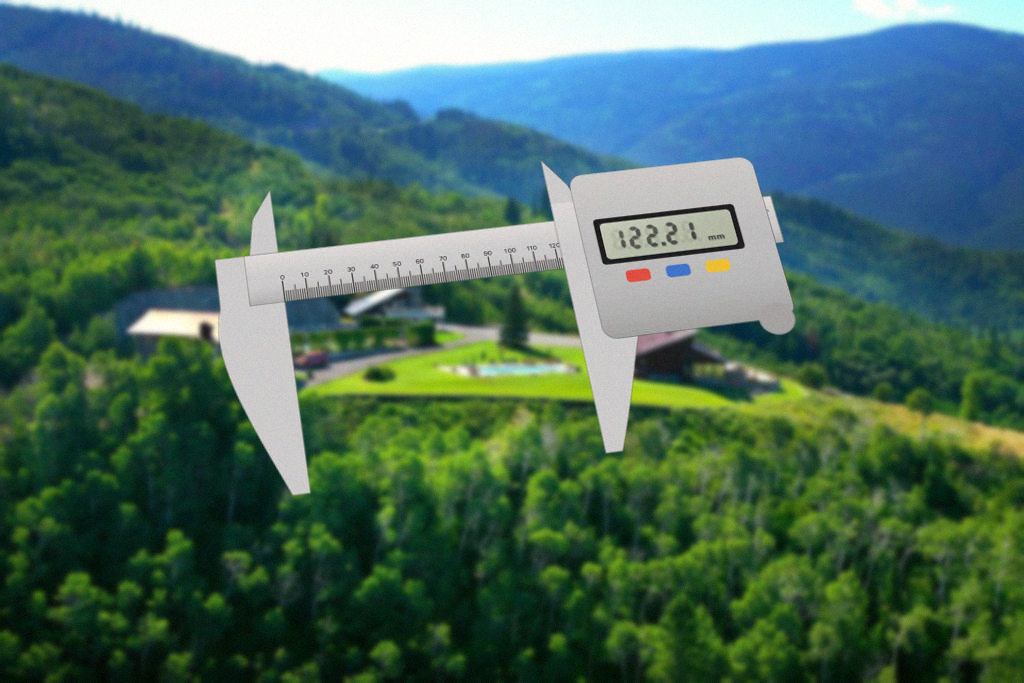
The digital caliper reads 122.21 mm
